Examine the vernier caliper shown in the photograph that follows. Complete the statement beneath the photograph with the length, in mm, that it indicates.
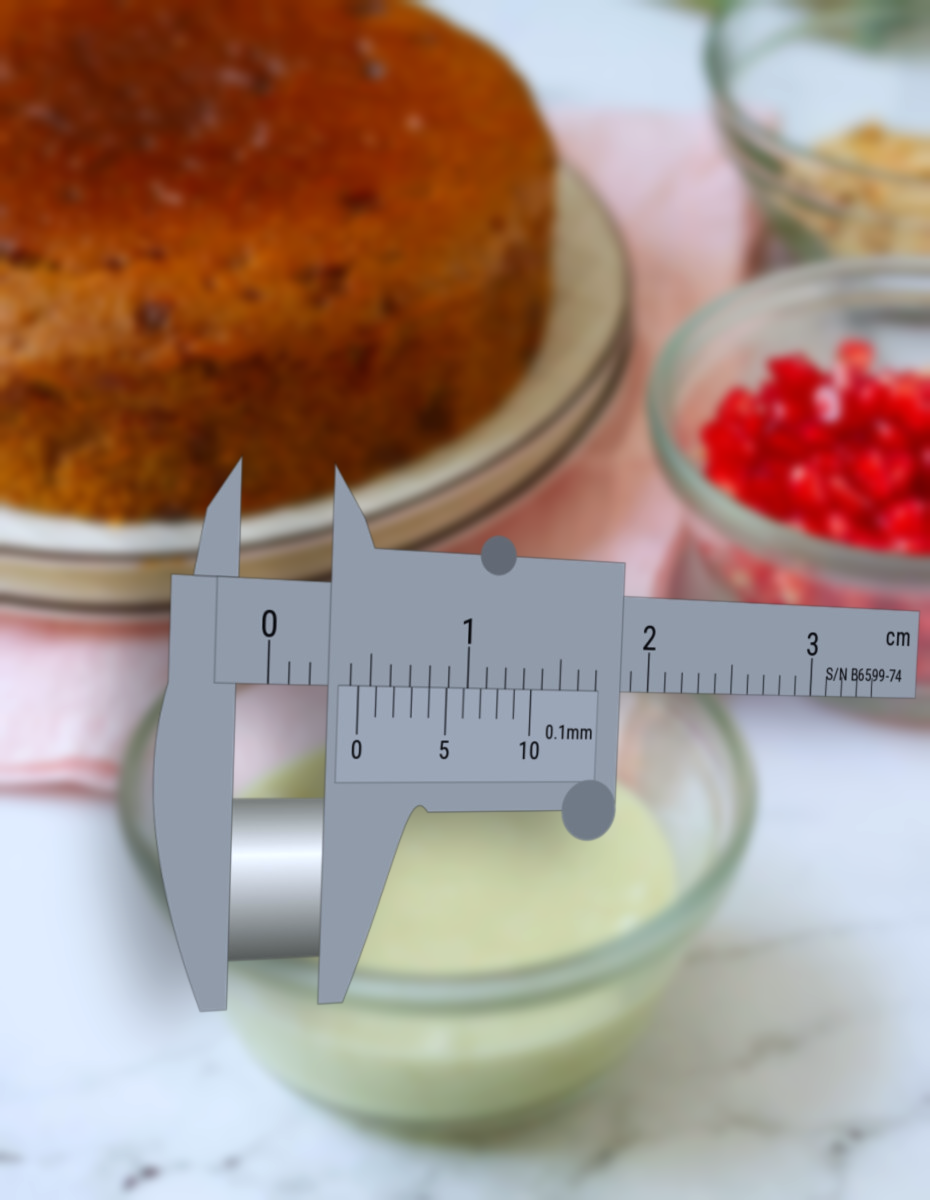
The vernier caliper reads 4.4 mm
